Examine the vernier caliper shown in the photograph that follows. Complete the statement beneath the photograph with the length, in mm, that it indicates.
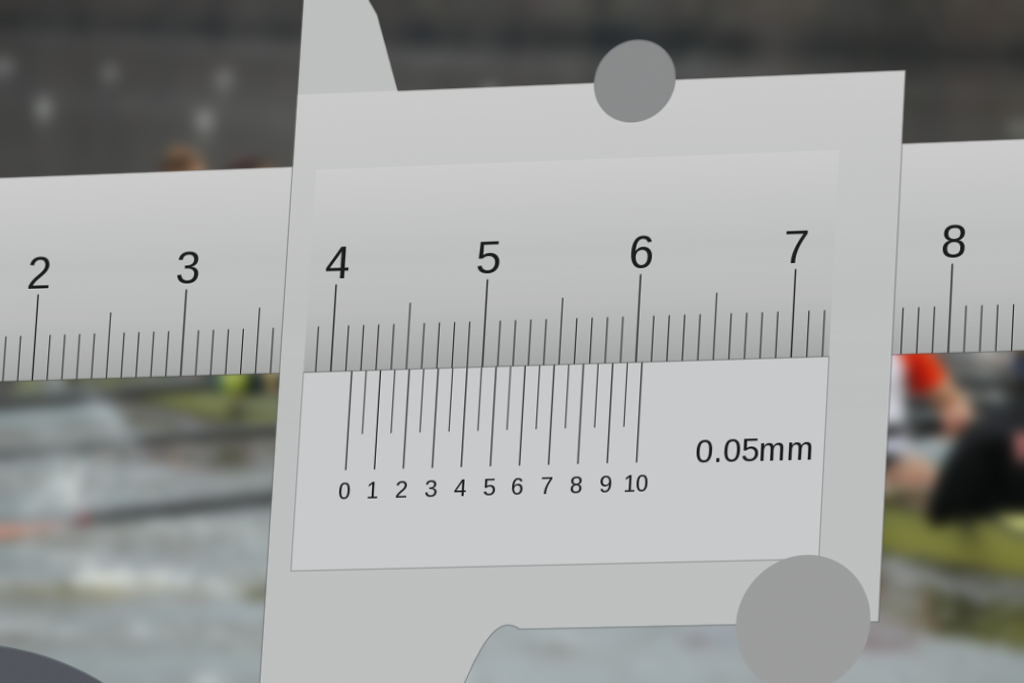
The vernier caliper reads 41.4 mm
